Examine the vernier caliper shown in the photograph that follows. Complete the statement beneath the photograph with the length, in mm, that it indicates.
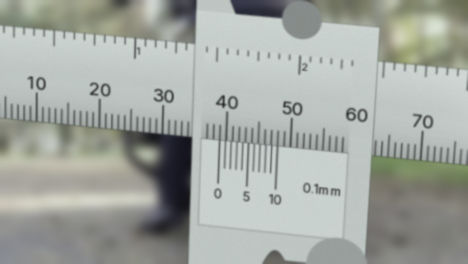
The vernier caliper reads 39.0 mm
